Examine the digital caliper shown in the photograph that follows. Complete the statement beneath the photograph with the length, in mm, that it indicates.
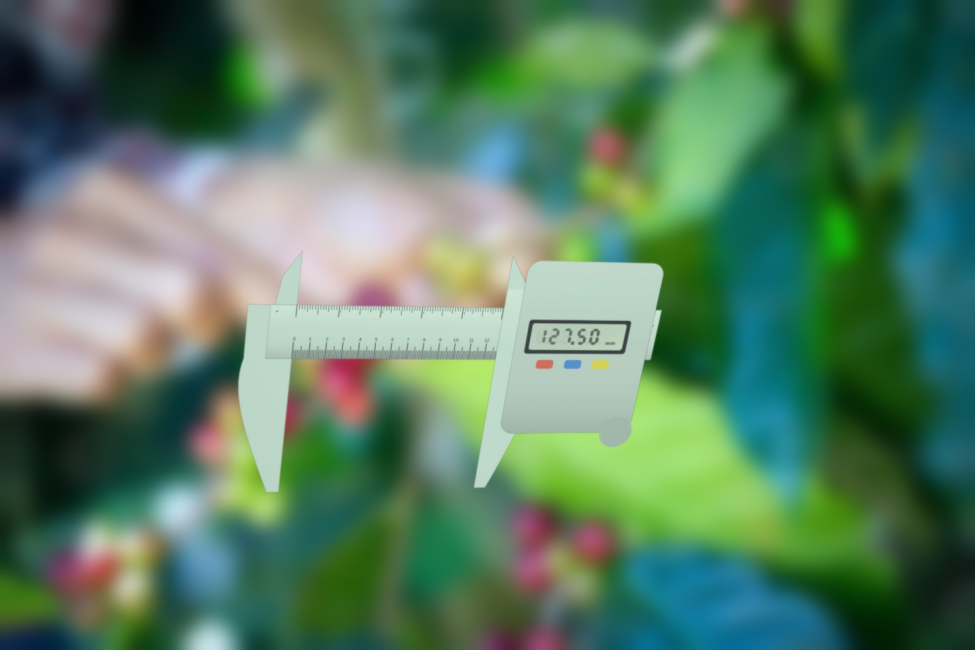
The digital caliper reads 127.50 mm
